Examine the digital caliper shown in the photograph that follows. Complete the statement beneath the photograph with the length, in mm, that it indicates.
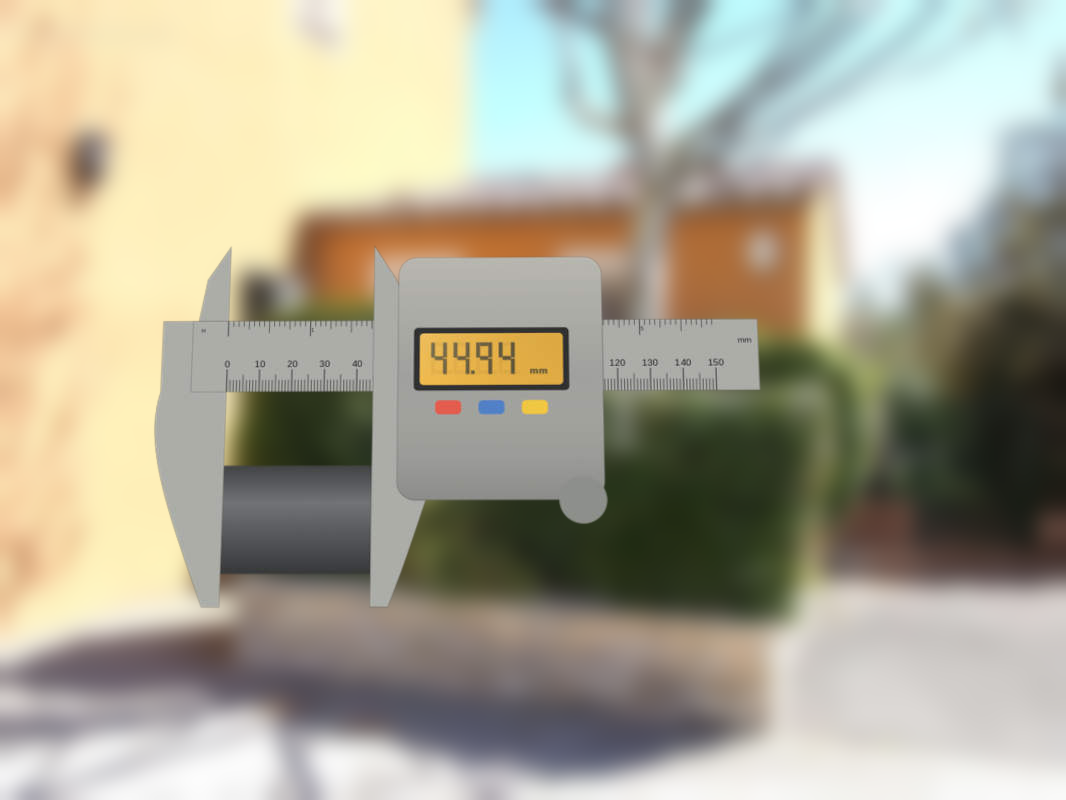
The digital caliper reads 44.94 mm
